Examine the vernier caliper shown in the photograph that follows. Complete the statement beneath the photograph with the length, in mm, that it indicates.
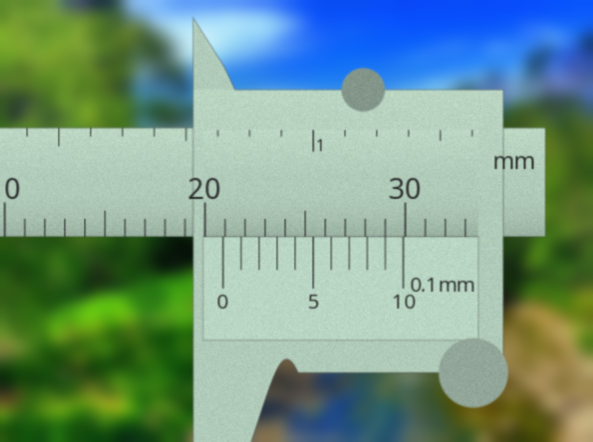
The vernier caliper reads 20.9 mm
